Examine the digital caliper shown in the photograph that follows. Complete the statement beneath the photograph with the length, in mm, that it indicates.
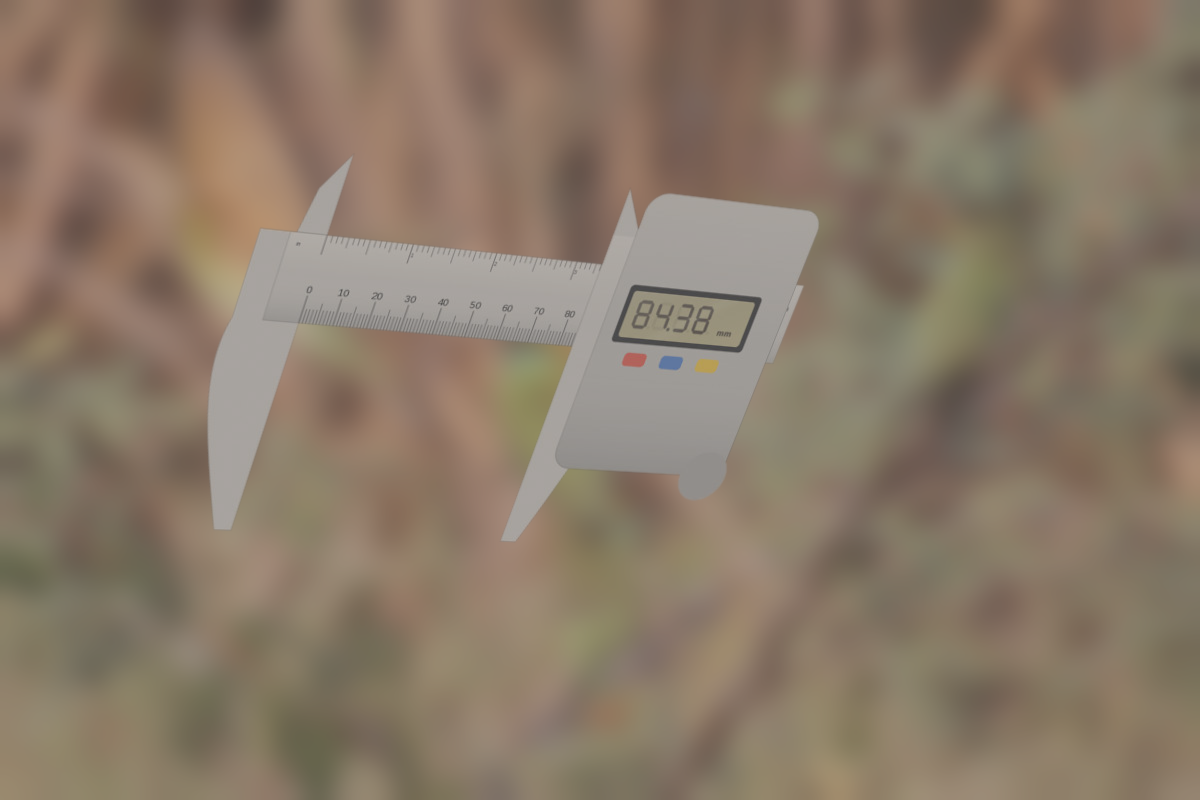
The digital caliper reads 84.38 mm
